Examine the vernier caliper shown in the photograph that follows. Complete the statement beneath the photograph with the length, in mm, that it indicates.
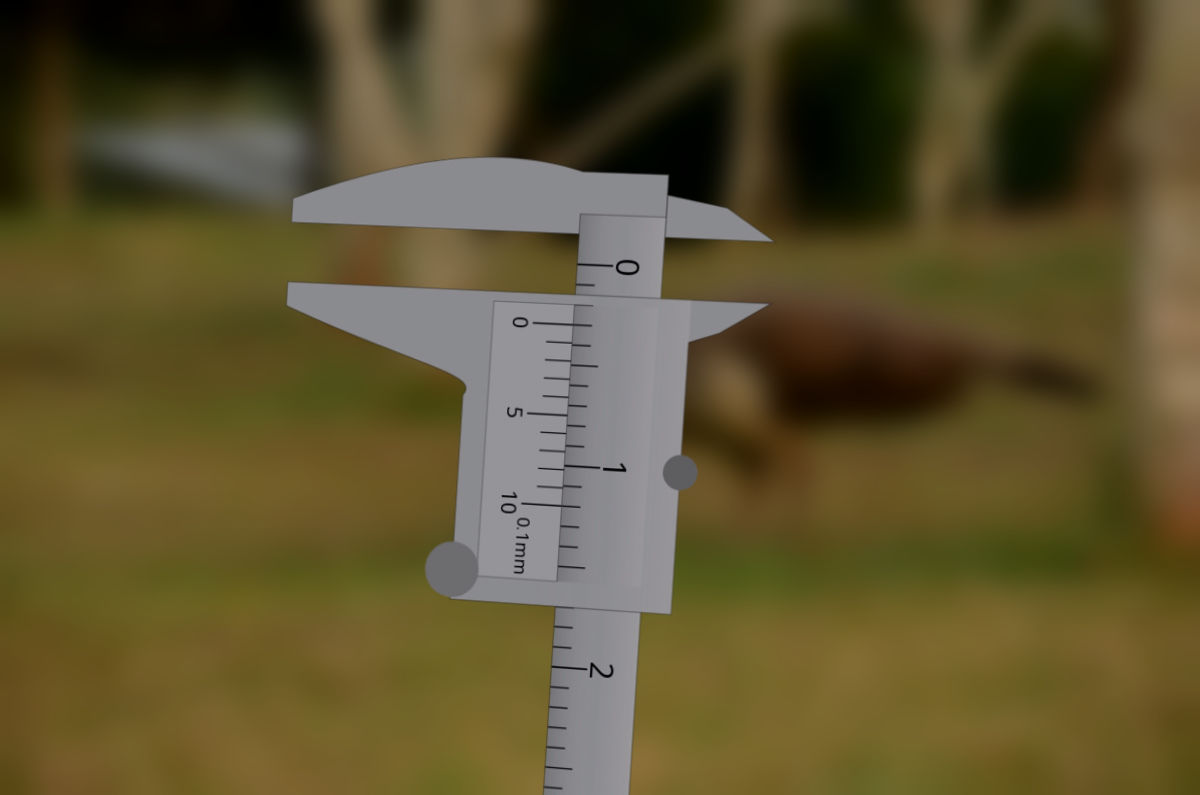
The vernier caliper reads 3.0 mm
